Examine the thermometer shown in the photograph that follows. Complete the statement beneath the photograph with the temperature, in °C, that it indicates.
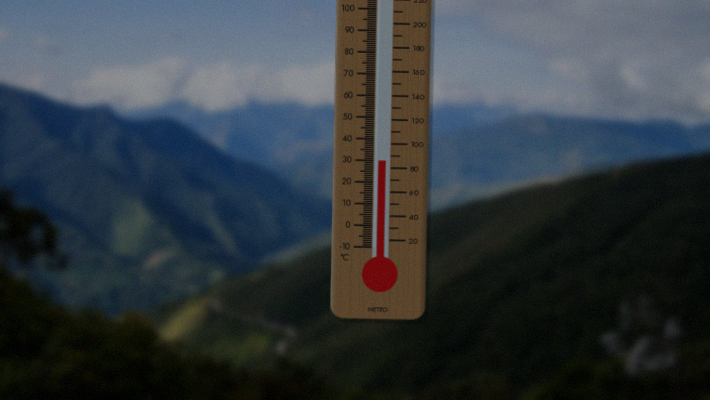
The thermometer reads 30 °C
